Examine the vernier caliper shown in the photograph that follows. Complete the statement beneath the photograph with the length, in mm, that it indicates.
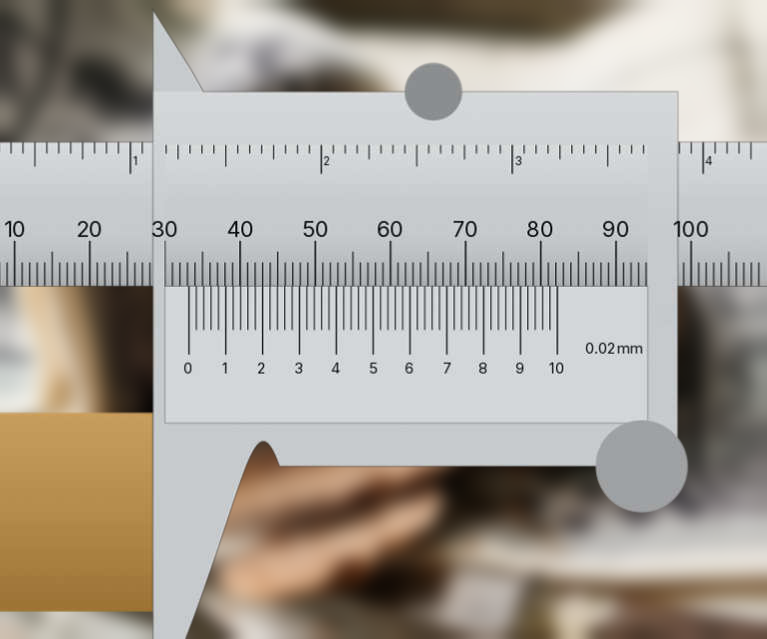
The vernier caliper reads 33.2 mm
